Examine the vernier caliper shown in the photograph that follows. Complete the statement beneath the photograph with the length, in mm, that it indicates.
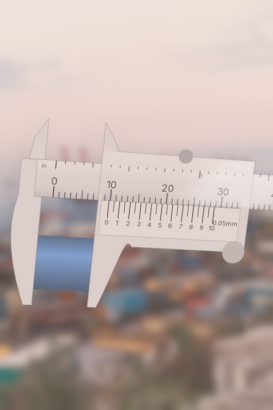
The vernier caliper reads 9.8 mm
